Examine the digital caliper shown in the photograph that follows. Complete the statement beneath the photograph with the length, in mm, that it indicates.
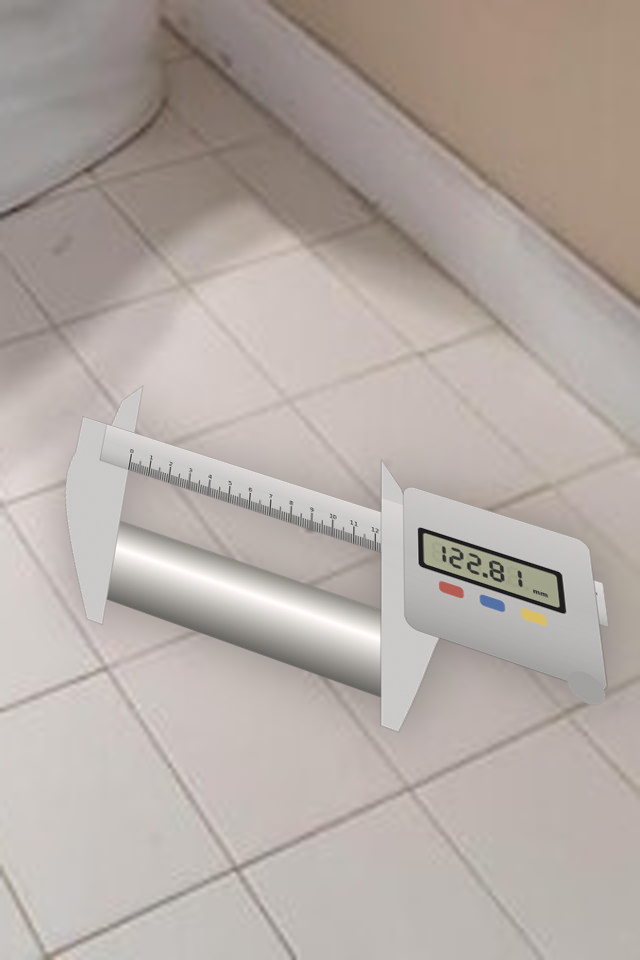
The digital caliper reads 122.81 mm
